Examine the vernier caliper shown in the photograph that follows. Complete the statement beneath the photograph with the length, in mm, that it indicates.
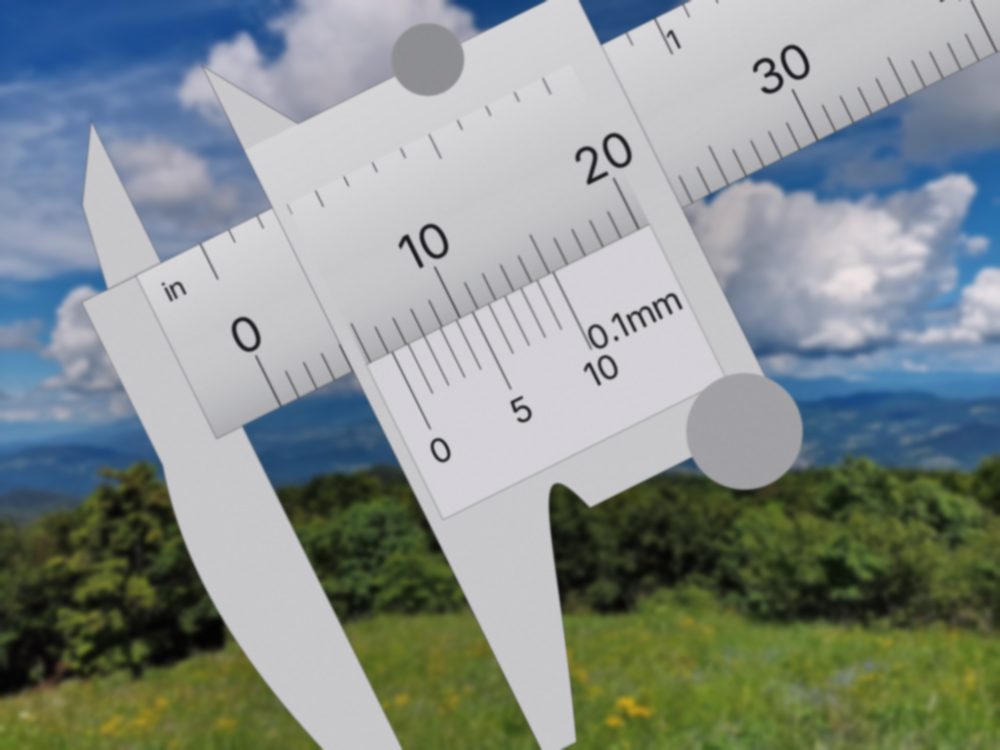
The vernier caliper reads 6.2 mm
